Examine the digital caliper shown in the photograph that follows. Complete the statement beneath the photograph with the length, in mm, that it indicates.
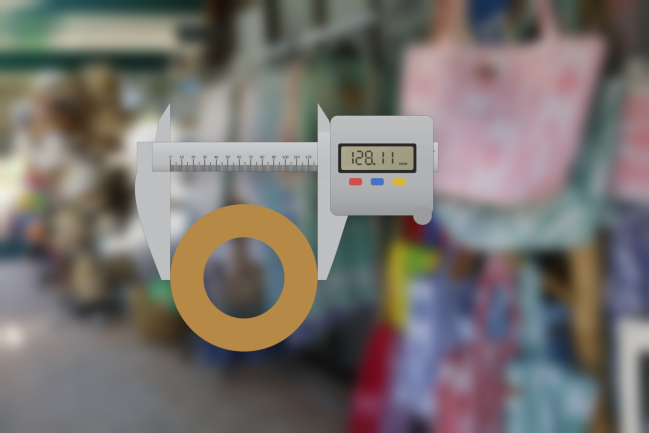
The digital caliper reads 128.11 mm
